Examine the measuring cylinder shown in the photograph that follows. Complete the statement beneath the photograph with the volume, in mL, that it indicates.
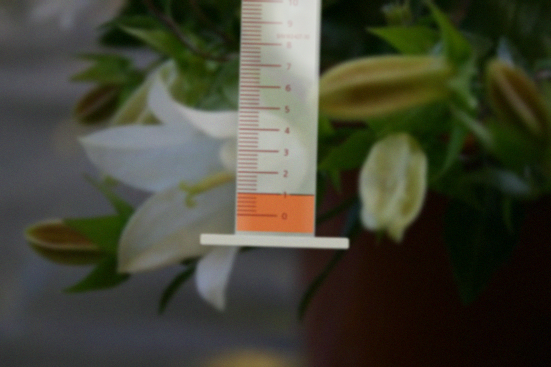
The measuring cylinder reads 1 mL
